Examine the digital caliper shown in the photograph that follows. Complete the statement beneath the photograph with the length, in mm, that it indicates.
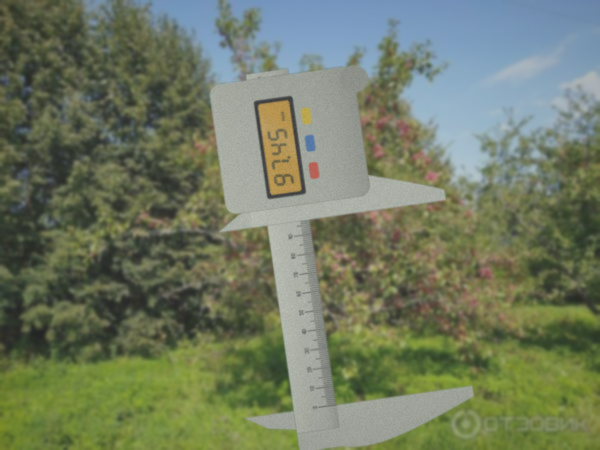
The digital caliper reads 97.45 mm
